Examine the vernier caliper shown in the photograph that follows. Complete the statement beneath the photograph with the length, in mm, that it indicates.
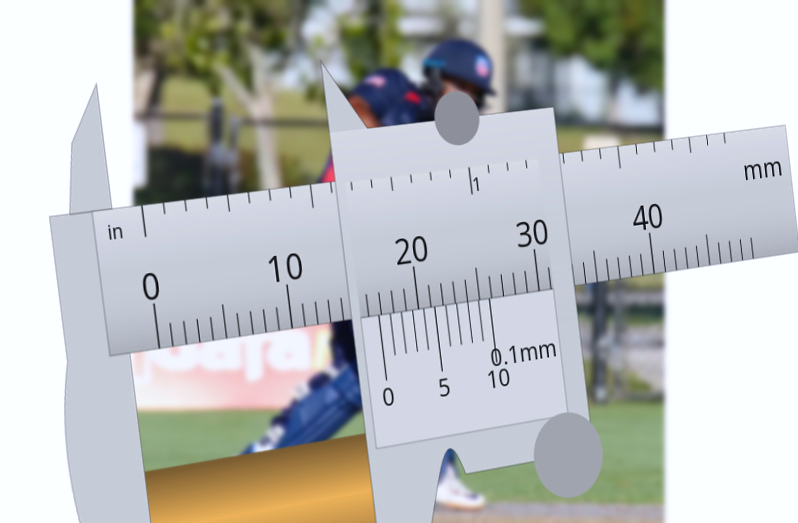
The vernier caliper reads 16.8 mm
